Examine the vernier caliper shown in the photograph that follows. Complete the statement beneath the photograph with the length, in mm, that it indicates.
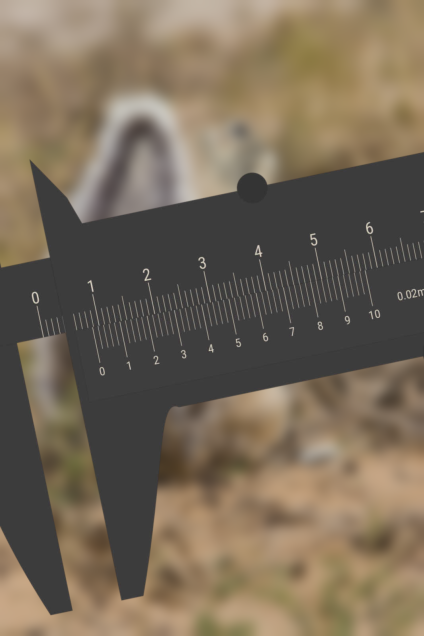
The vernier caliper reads 8.8 mm
